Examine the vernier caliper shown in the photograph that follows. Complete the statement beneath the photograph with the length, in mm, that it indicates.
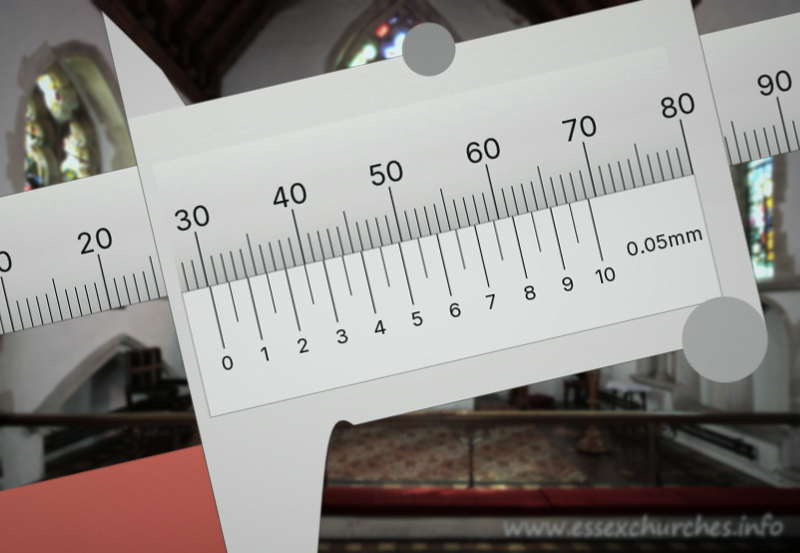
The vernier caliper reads 30.2 mm
